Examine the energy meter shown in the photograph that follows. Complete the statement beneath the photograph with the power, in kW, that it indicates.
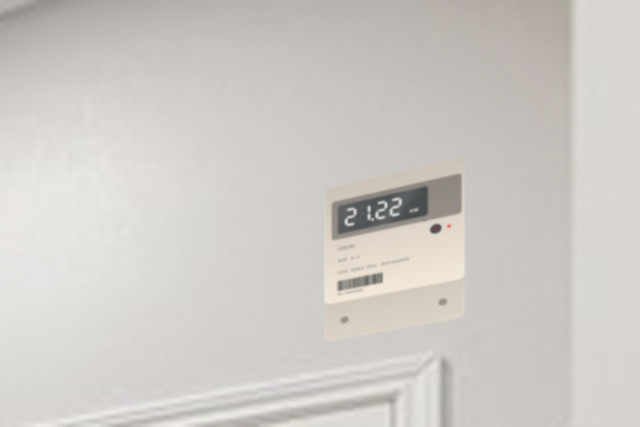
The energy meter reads 21.22 kW
